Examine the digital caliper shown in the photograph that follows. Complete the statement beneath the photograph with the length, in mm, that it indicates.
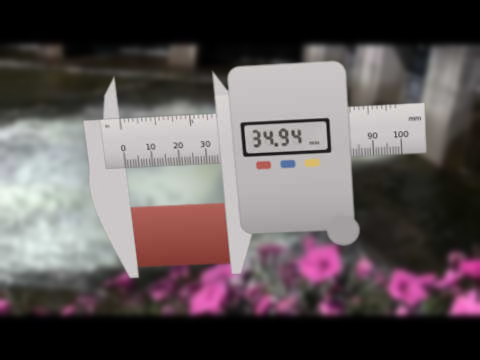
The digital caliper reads 34.94 mm
